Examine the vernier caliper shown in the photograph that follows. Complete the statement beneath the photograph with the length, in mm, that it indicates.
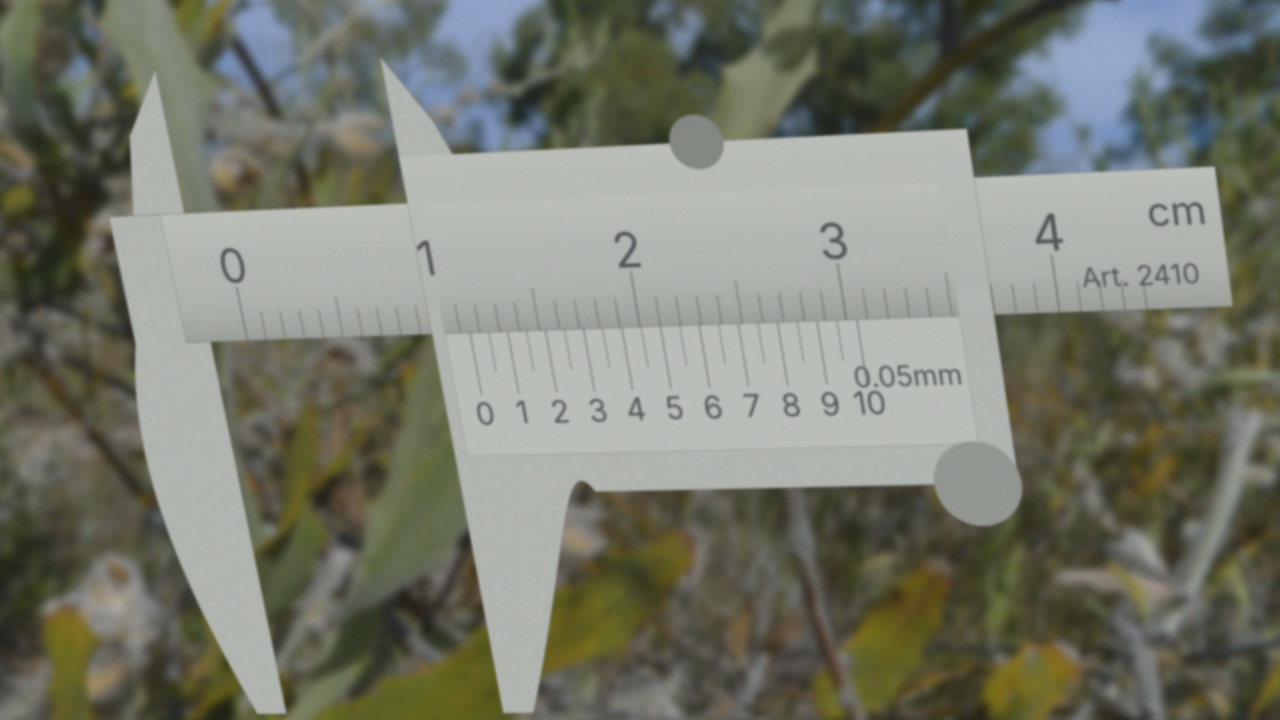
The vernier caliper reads 11.5 mm
